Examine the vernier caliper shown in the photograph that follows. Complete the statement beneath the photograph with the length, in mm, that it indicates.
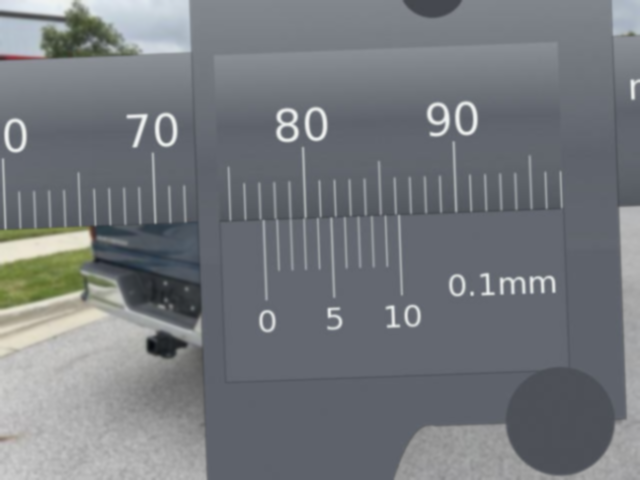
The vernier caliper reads 77.2 mm
